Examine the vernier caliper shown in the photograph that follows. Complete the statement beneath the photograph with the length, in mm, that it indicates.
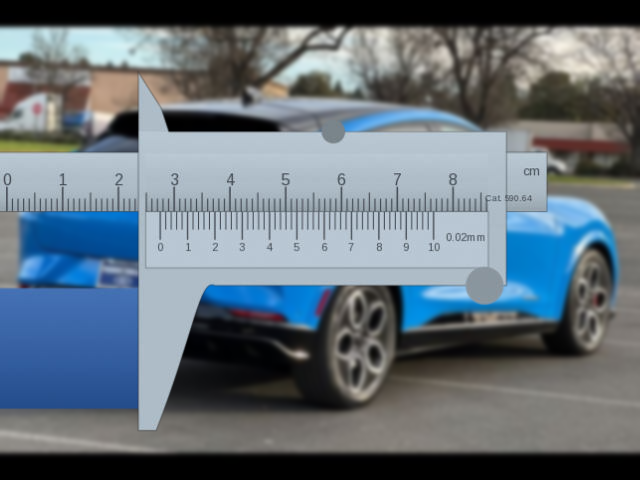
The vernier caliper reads 27.5 mm
